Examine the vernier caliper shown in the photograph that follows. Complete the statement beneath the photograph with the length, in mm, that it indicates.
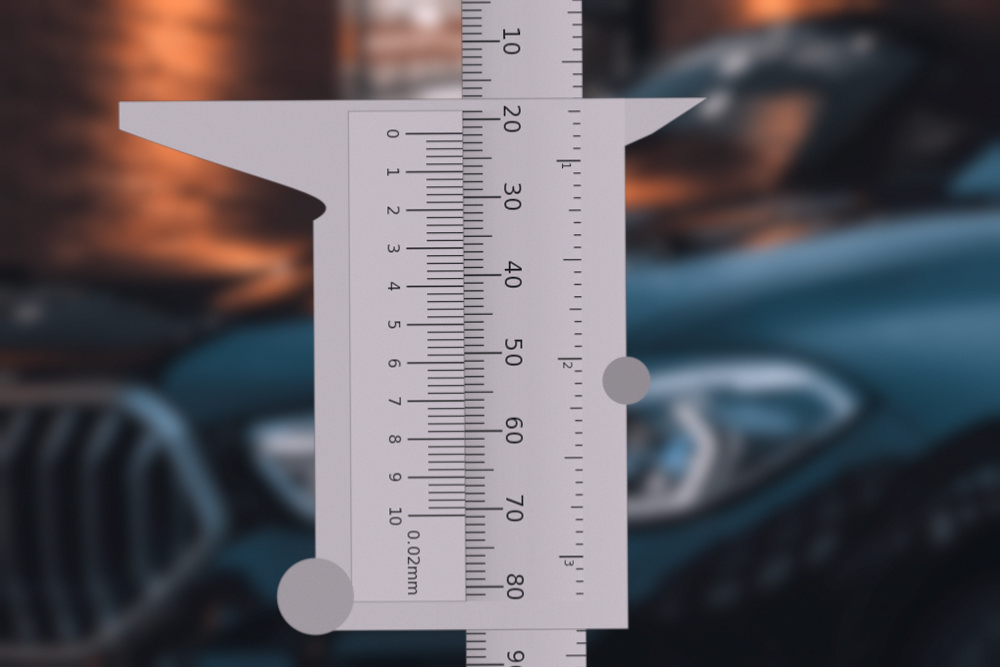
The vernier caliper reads 21.8 mm
